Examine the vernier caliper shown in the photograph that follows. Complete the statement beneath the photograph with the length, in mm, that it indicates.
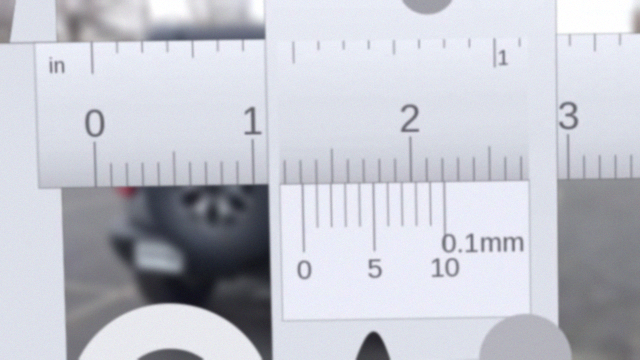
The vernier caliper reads 13.1 mm
